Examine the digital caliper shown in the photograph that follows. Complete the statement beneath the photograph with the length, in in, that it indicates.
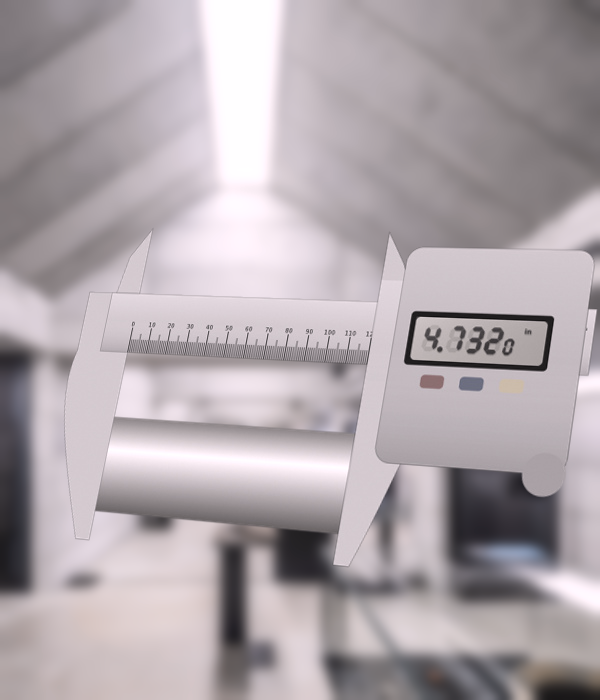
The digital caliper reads 4.7320 in
